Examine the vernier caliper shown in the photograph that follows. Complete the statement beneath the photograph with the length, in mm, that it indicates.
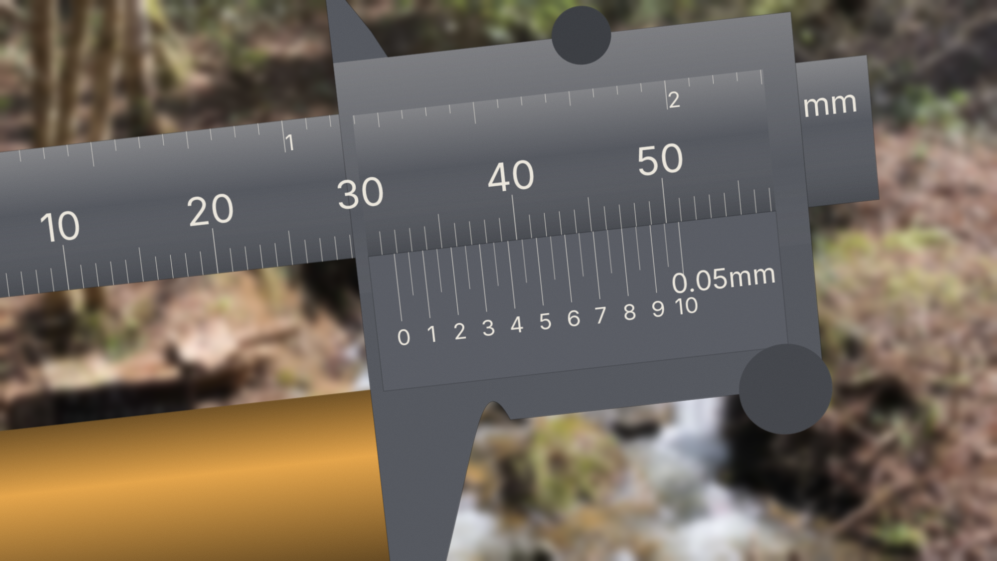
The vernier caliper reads 31.8 mm
